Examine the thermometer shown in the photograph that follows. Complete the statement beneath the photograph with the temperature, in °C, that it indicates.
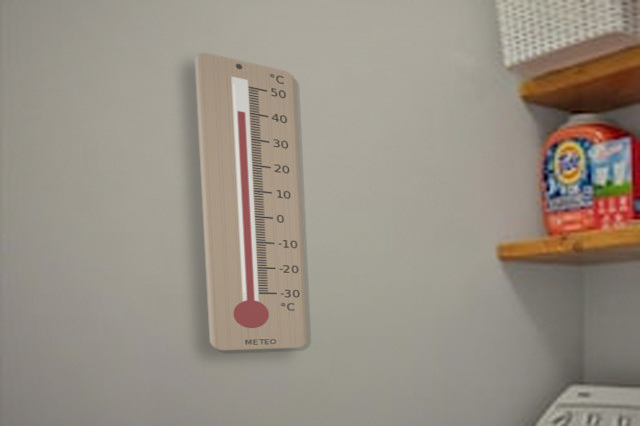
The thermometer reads 40 °C
